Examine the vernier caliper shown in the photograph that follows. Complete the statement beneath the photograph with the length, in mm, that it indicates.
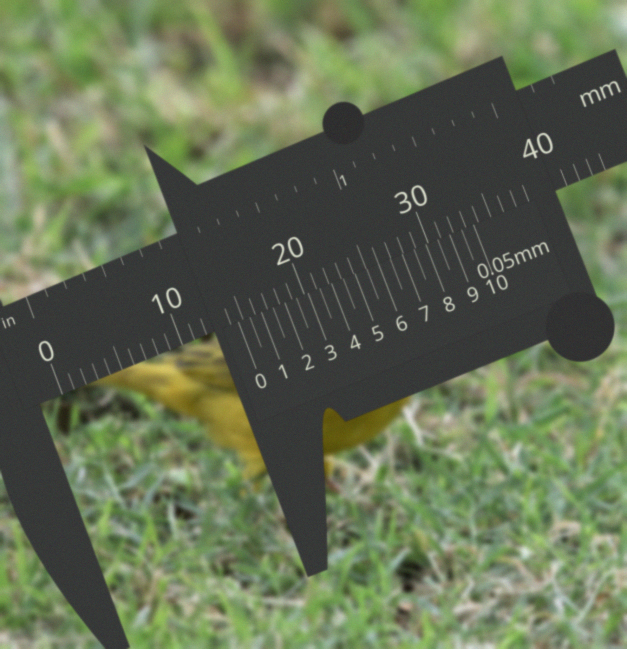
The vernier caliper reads 14.6 mm
